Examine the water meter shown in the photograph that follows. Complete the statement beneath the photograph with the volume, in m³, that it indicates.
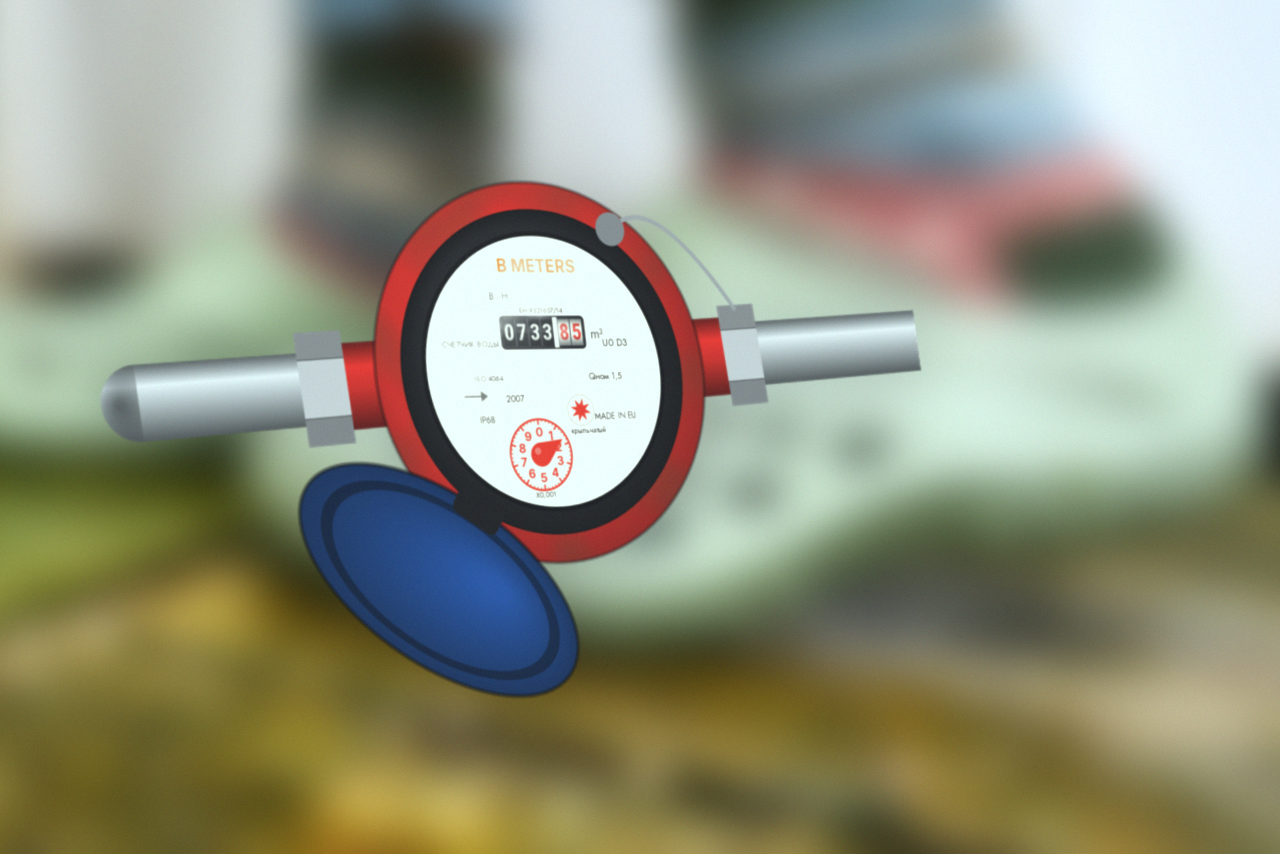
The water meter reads 733.851 m³
